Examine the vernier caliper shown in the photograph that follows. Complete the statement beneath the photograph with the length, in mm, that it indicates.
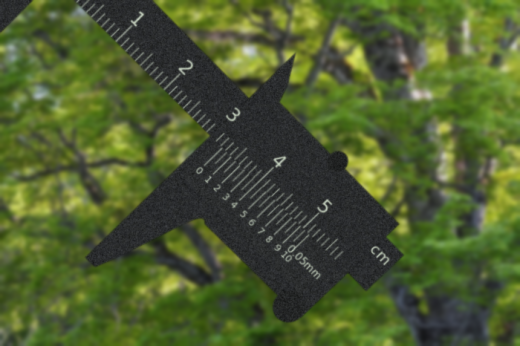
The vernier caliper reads 32.4 mm
